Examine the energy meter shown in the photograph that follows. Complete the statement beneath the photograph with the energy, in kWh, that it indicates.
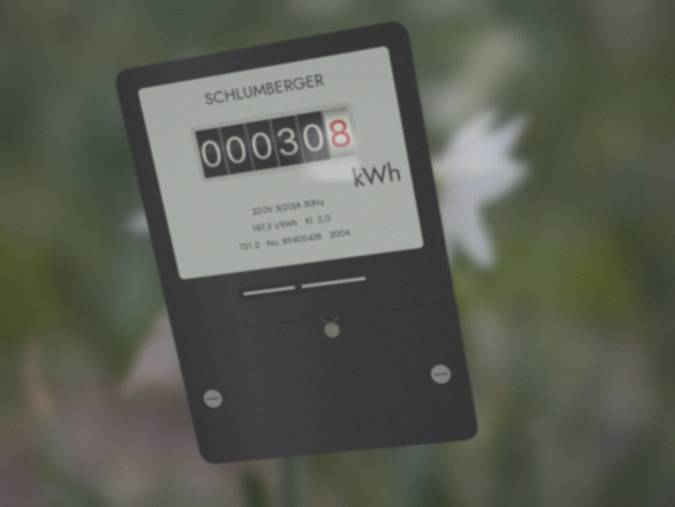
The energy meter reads 30.8 kWh
